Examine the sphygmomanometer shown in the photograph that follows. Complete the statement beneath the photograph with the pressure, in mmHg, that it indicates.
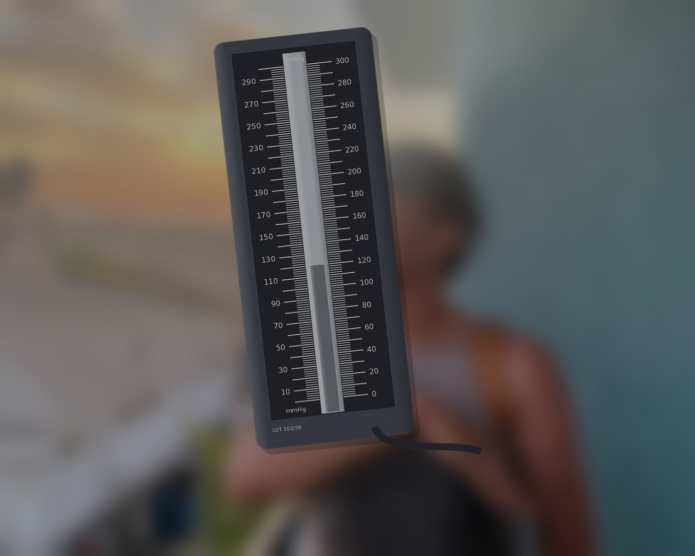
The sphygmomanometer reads 120 mmHg
